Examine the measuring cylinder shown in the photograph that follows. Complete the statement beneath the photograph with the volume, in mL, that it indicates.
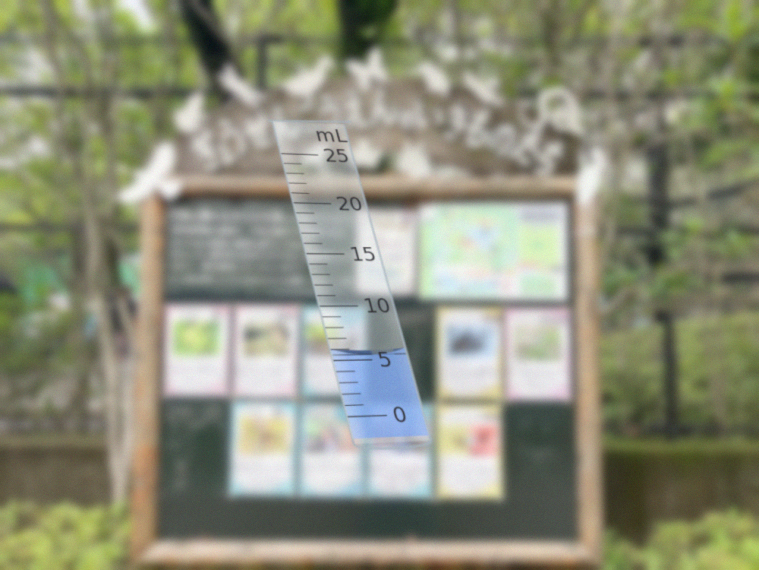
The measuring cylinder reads 5.5 mL
